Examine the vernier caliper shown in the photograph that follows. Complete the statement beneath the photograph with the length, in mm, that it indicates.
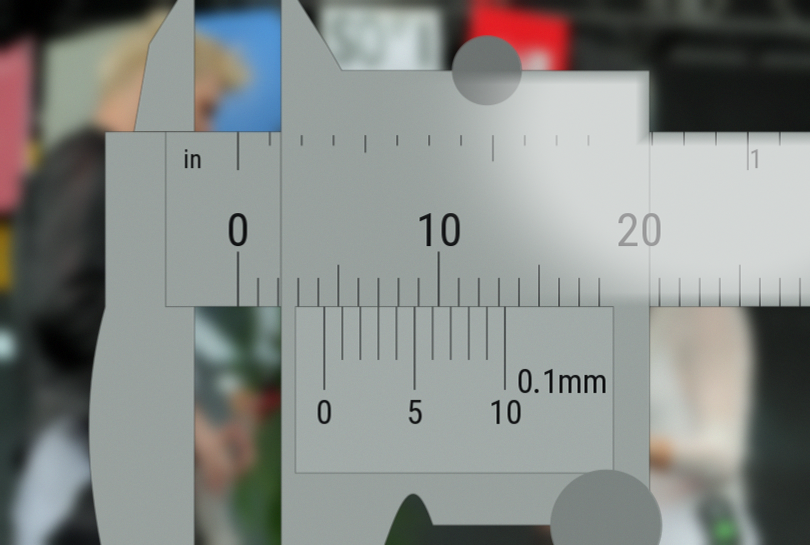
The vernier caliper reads 4.3 mm
